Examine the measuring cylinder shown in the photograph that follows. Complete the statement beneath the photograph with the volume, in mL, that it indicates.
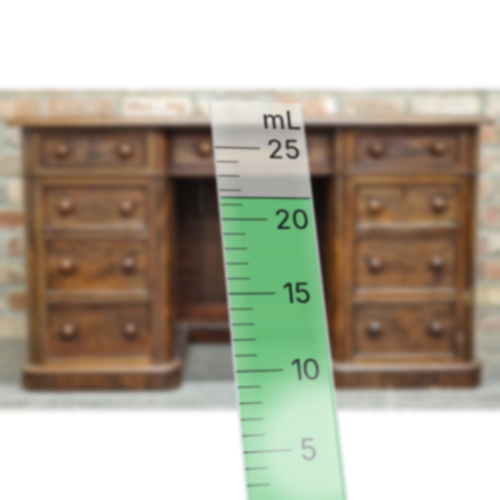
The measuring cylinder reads 21.5 mL
